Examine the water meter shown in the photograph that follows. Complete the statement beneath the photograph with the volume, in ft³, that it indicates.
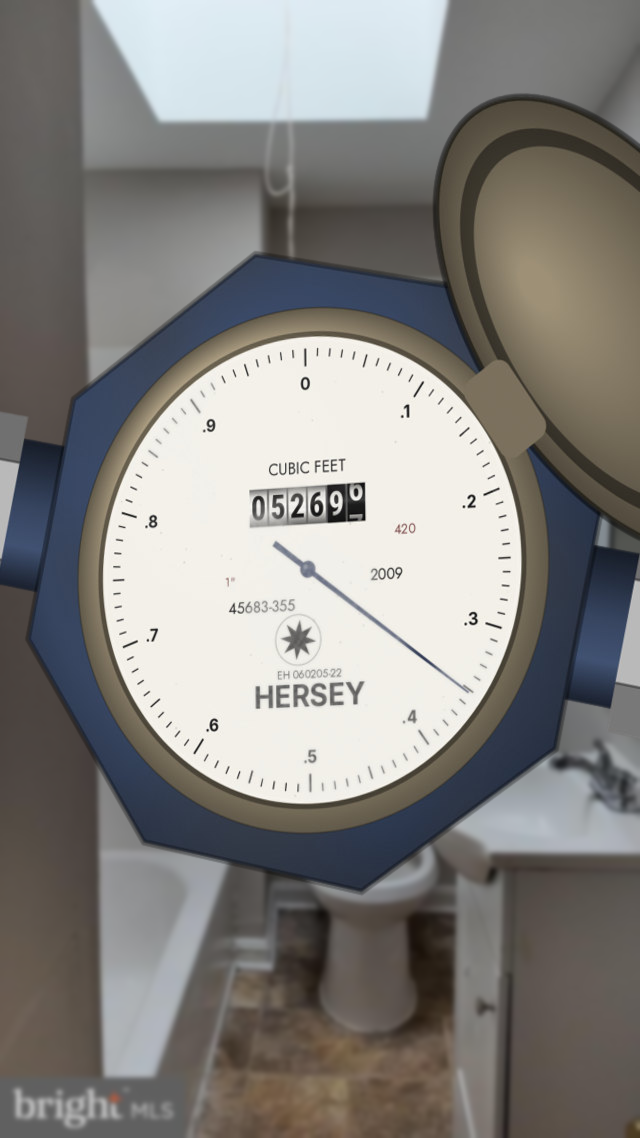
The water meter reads 52696.35 ft³
